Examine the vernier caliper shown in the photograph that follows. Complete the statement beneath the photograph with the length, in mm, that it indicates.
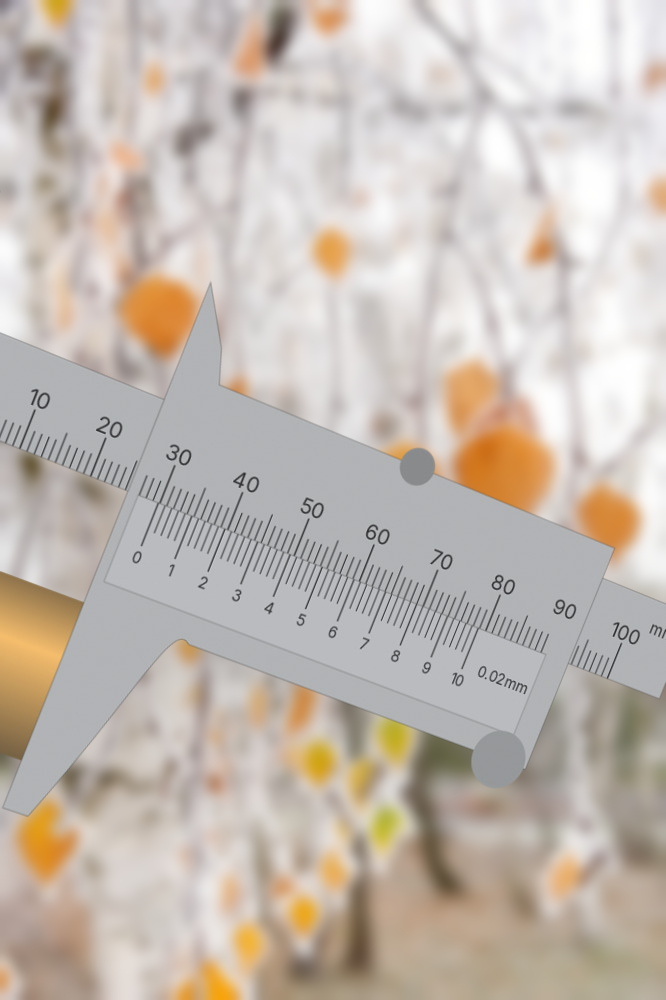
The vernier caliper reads 29.8 mm
